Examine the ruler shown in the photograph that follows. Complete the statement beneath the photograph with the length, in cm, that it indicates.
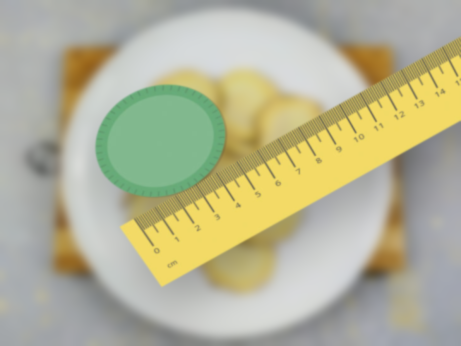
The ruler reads 5.5 cm
